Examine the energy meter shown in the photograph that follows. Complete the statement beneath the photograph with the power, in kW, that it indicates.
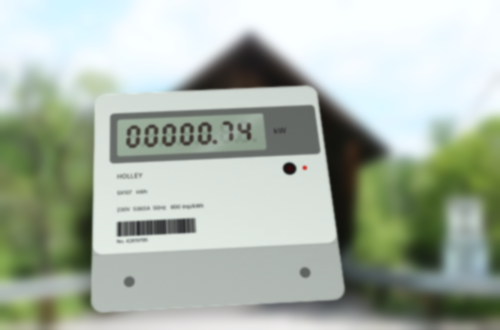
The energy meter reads 0.74 kW
